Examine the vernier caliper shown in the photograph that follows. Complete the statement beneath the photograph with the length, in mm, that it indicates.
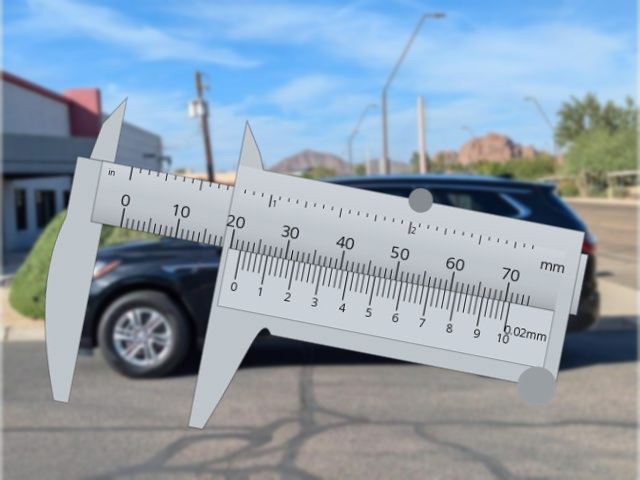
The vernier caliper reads 21.8 mm
